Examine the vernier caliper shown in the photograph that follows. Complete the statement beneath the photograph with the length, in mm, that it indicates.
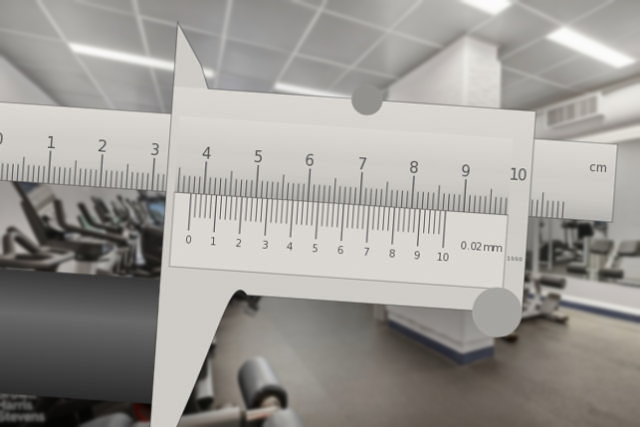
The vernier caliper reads 37.5 mm
